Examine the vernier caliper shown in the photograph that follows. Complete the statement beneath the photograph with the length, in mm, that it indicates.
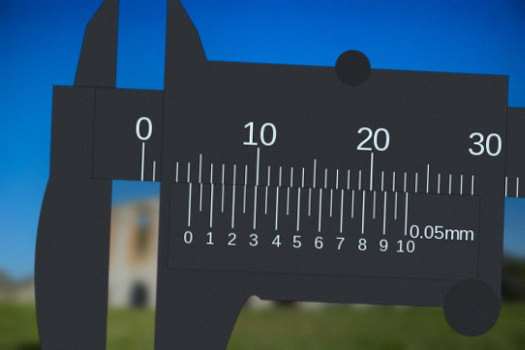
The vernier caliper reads 4.2 mm
